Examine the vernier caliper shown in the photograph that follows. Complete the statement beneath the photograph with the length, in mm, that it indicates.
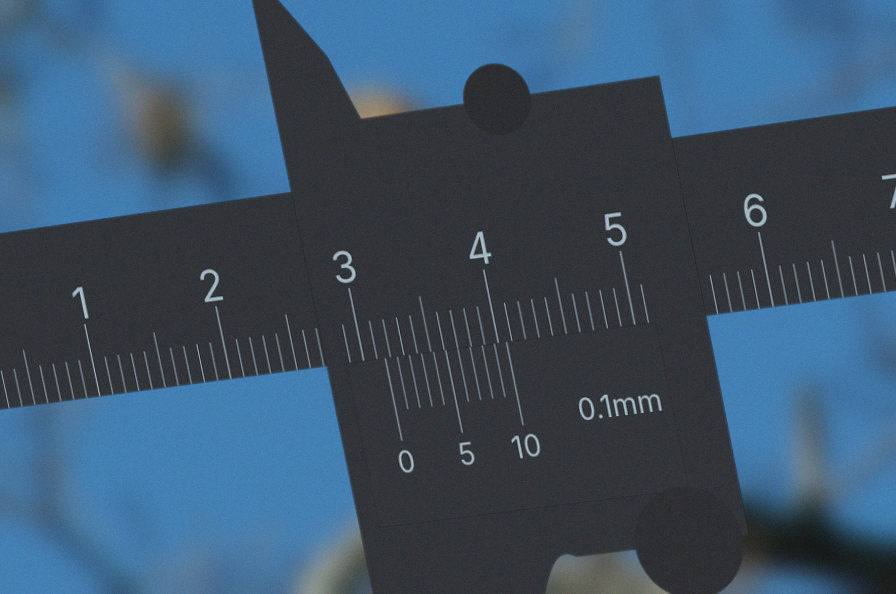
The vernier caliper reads 31.6 mm
